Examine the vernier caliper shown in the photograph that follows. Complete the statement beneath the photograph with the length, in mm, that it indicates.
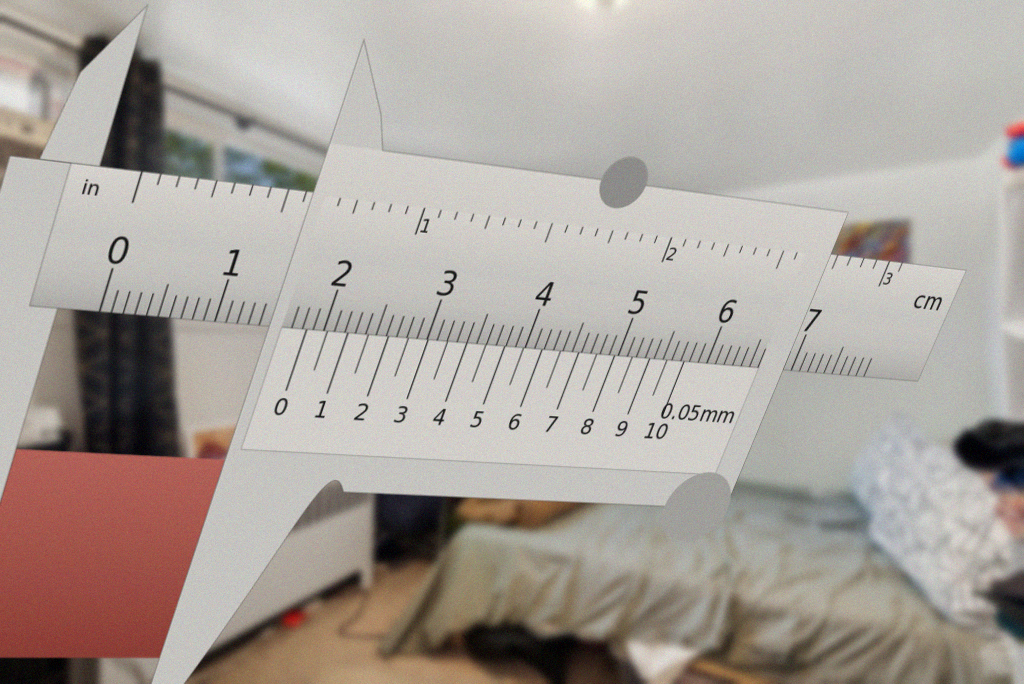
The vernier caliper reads 18.4 mm
